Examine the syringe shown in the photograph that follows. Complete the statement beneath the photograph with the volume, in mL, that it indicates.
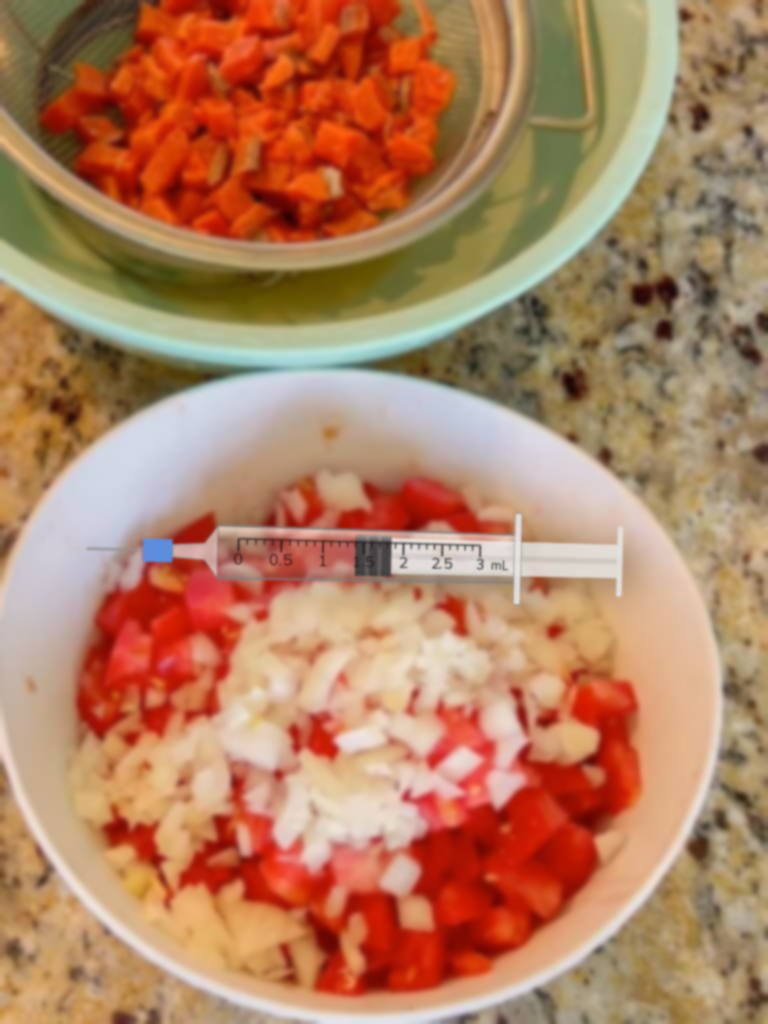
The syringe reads 1.4 mL
